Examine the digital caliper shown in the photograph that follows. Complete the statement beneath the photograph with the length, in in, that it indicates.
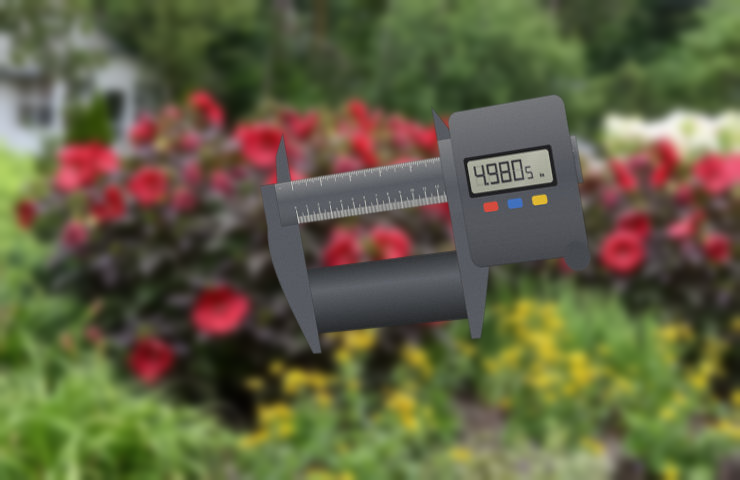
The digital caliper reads 4.9805 in
